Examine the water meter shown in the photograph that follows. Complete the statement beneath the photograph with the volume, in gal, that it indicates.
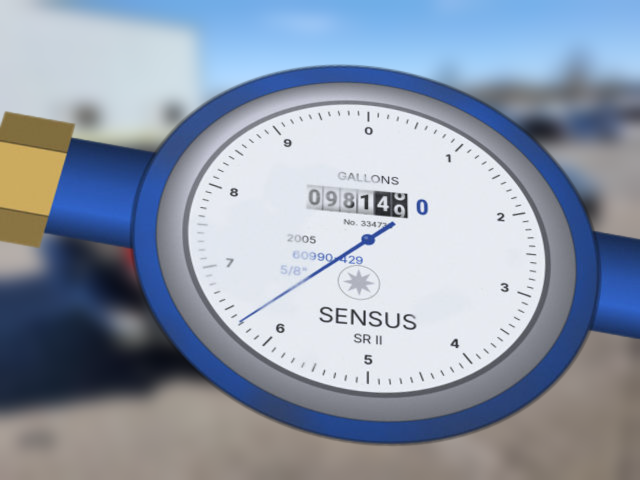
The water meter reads 981486.3 gal
